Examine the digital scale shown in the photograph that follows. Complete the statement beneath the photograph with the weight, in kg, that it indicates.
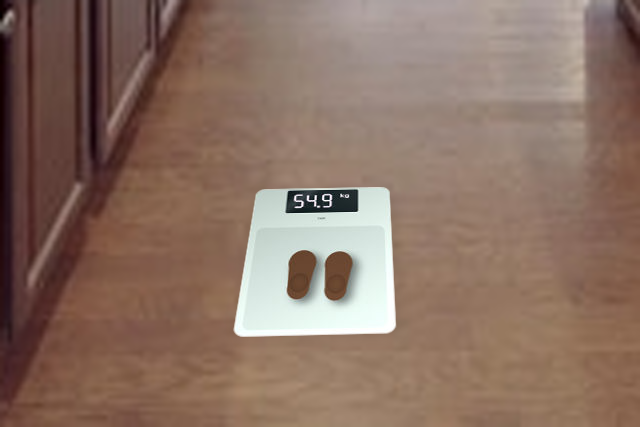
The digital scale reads 54.9 kg
